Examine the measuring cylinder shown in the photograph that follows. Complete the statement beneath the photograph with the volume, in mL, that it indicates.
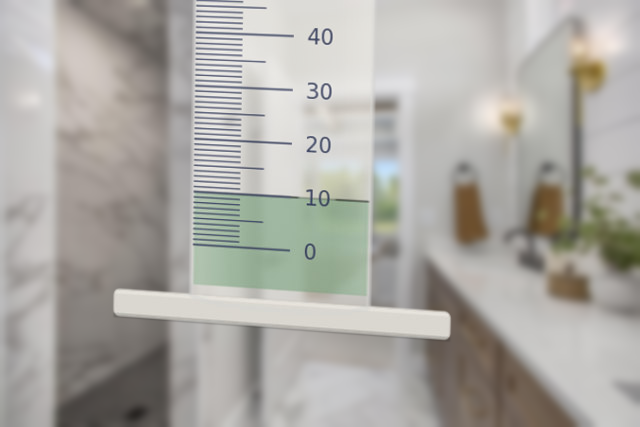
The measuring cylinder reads 10 mL
